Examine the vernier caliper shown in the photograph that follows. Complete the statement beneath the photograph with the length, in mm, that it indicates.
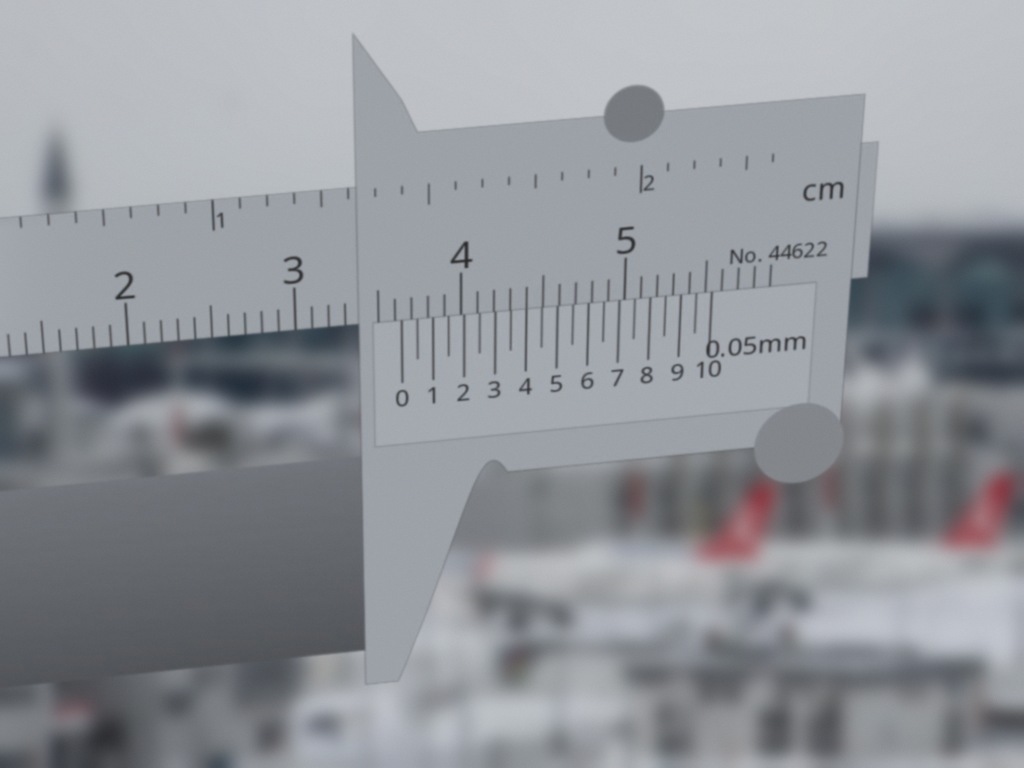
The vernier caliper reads 36.4 mm
